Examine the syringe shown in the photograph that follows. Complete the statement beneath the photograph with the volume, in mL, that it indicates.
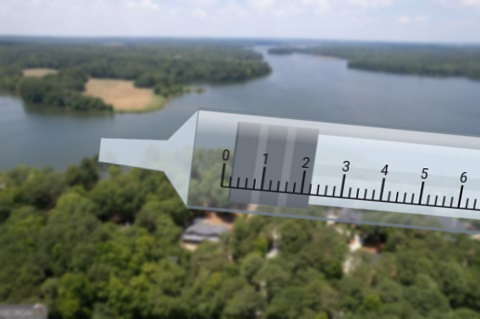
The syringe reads 0.2 mL
